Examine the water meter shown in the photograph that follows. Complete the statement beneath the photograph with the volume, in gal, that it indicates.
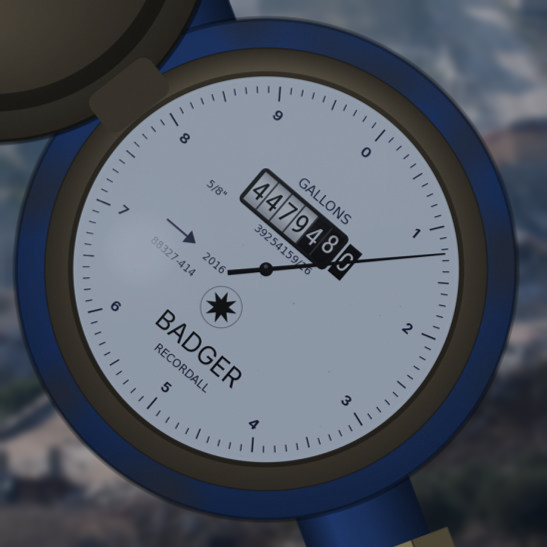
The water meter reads 4479481.2 gal
